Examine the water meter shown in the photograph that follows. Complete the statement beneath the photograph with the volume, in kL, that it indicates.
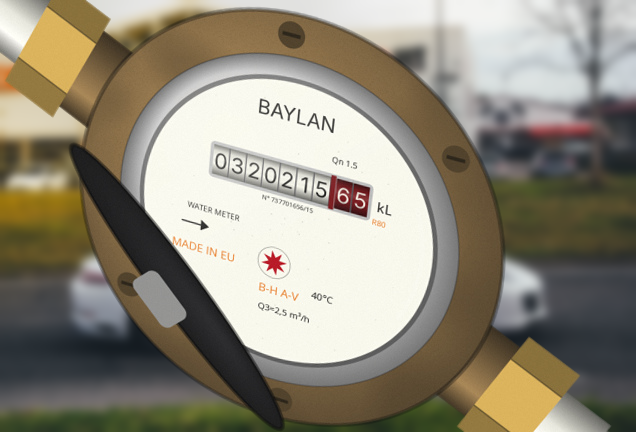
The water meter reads 320215.65 kL
